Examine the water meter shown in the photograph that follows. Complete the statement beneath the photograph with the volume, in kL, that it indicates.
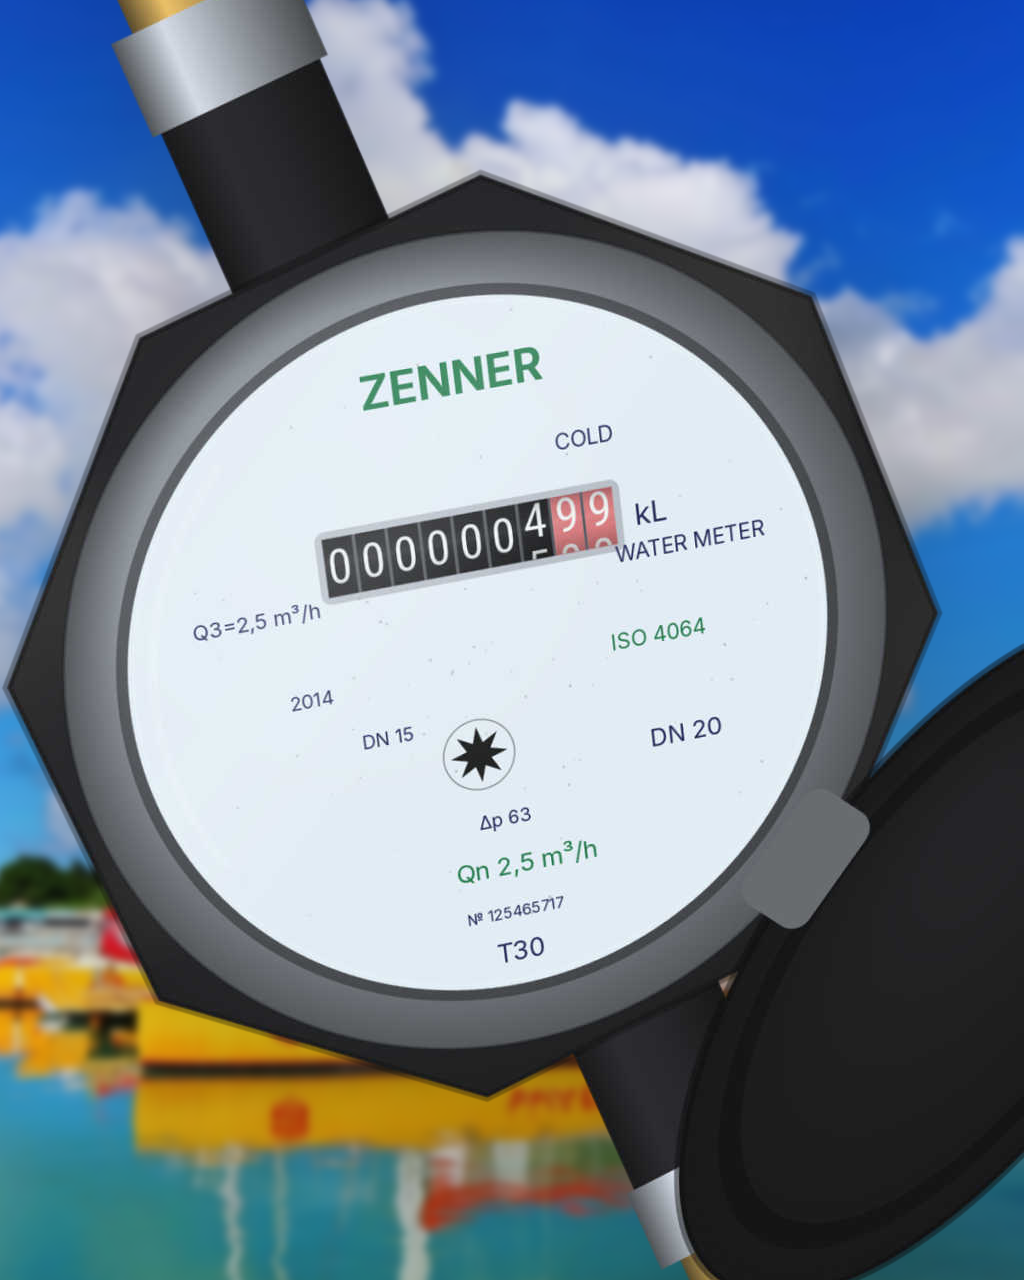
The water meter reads 4.99 kL
